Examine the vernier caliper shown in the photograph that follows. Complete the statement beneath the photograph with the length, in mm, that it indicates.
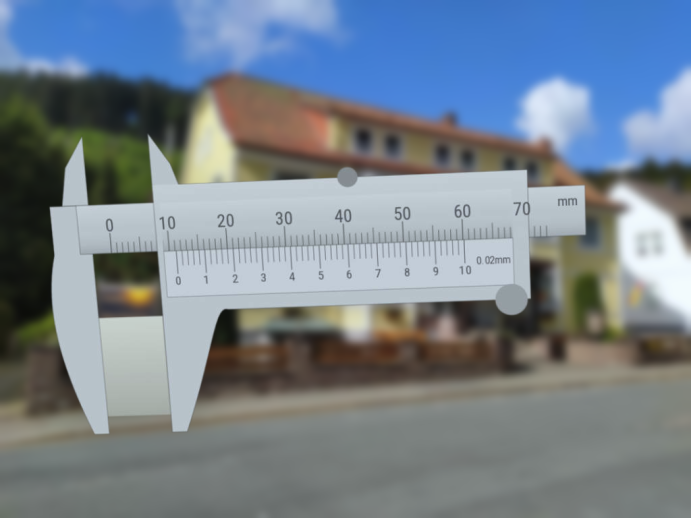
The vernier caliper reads 11.2 mm
